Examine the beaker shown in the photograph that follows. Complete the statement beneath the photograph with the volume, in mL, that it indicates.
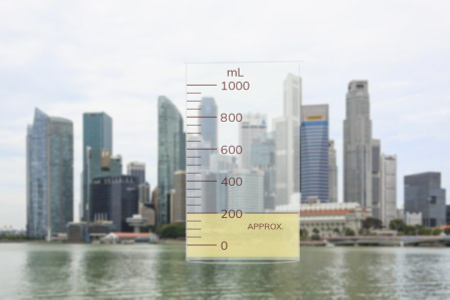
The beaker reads 200 mL
